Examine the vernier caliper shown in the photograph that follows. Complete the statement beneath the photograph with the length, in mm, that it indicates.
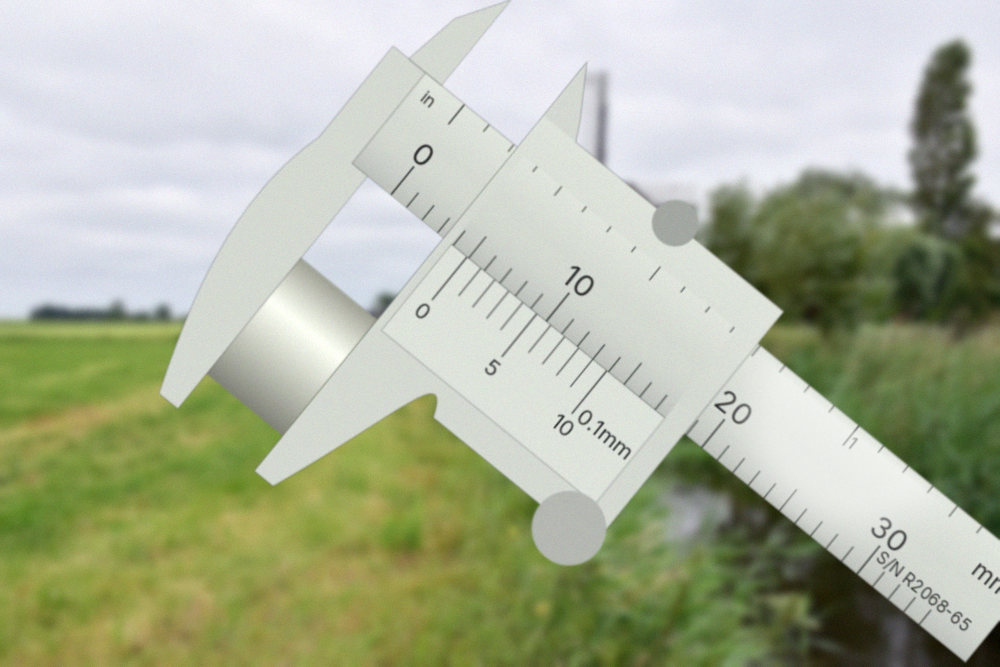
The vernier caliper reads 4.9 mm
